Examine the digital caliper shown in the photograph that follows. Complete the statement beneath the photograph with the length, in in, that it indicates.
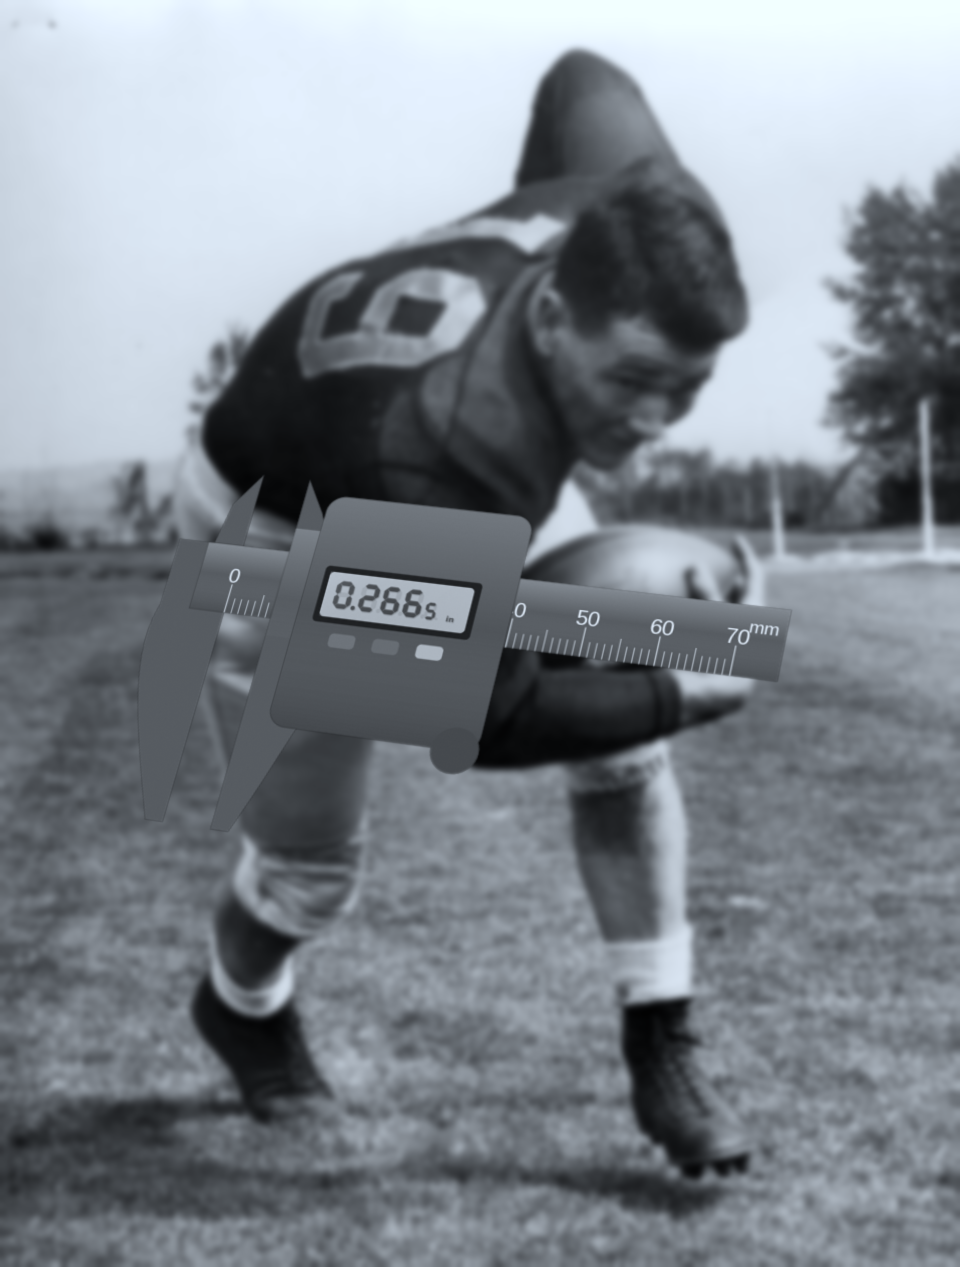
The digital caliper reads 0.2665 in
